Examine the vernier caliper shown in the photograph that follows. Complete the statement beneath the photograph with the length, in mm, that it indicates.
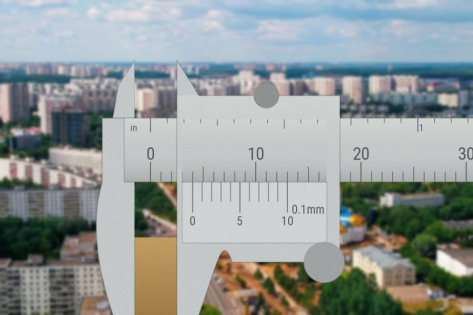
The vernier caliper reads 4.0 mm
